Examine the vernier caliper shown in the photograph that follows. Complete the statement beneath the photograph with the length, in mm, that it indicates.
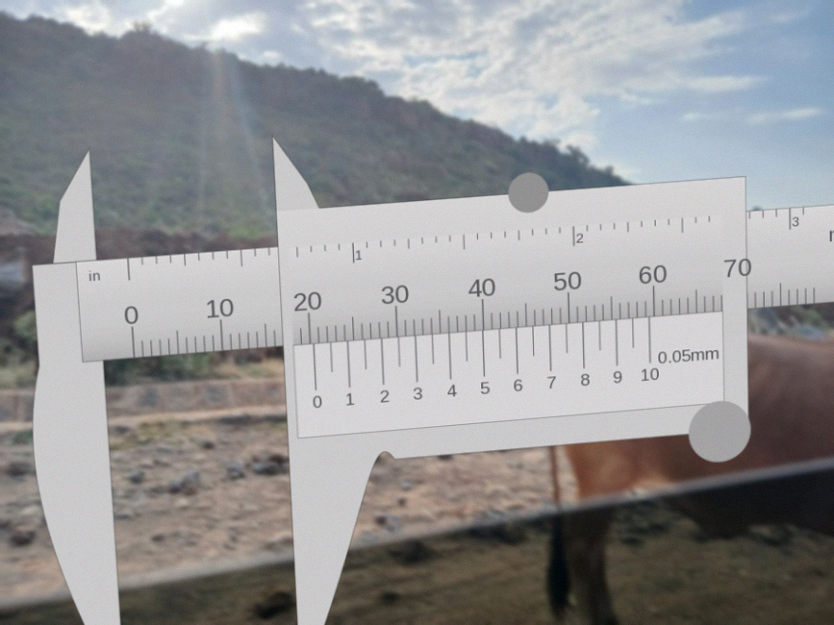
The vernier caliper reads 20.4 mm
